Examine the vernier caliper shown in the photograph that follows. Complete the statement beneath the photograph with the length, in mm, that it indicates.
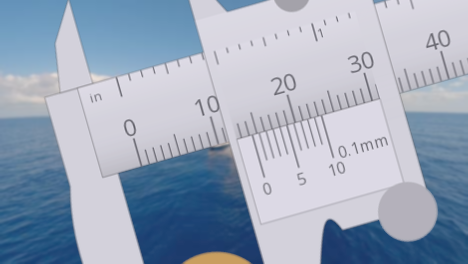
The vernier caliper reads 14.4 mm
